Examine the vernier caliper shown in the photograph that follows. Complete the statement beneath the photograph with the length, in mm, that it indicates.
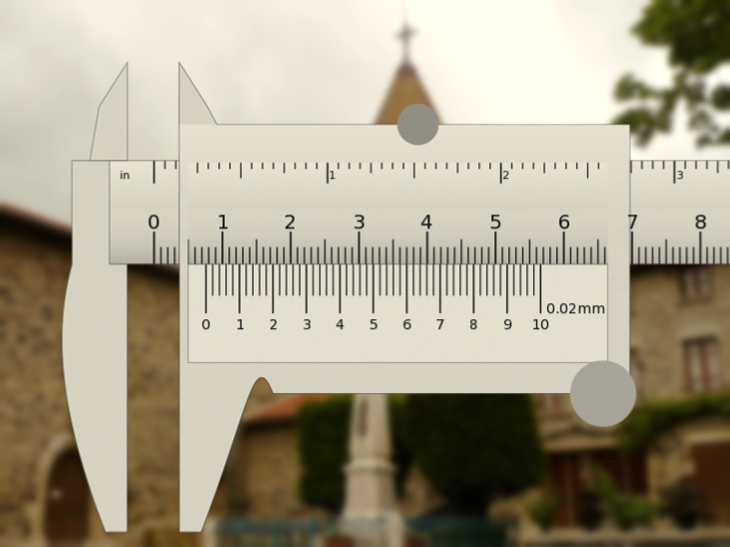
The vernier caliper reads 7.6 mm
